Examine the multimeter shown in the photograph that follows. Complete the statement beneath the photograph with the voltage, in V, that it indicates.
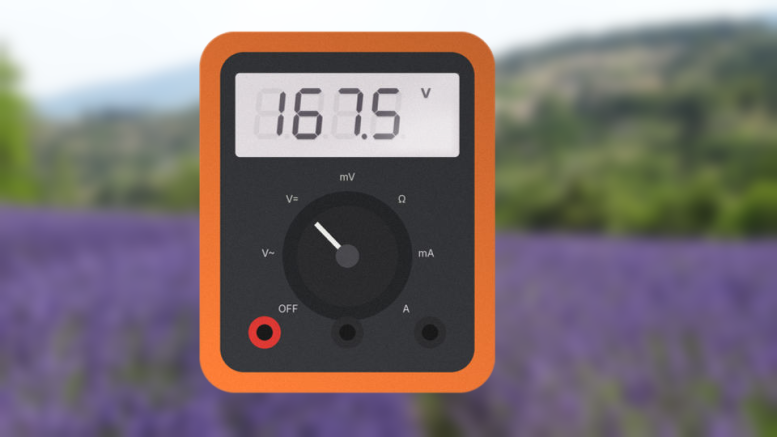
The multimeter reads 167.5 V
